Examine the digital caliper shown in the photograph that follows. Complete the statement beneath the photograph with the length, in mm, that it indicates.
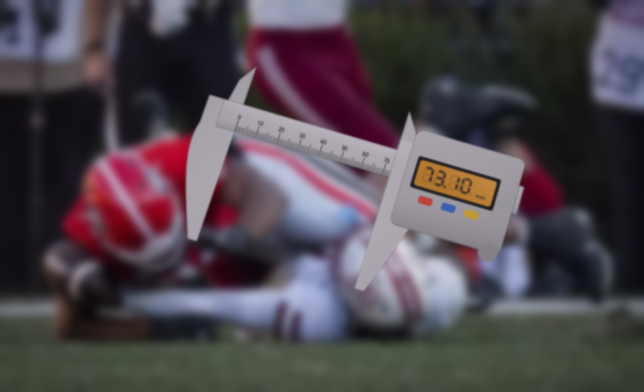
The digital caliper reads 73.10 mm
